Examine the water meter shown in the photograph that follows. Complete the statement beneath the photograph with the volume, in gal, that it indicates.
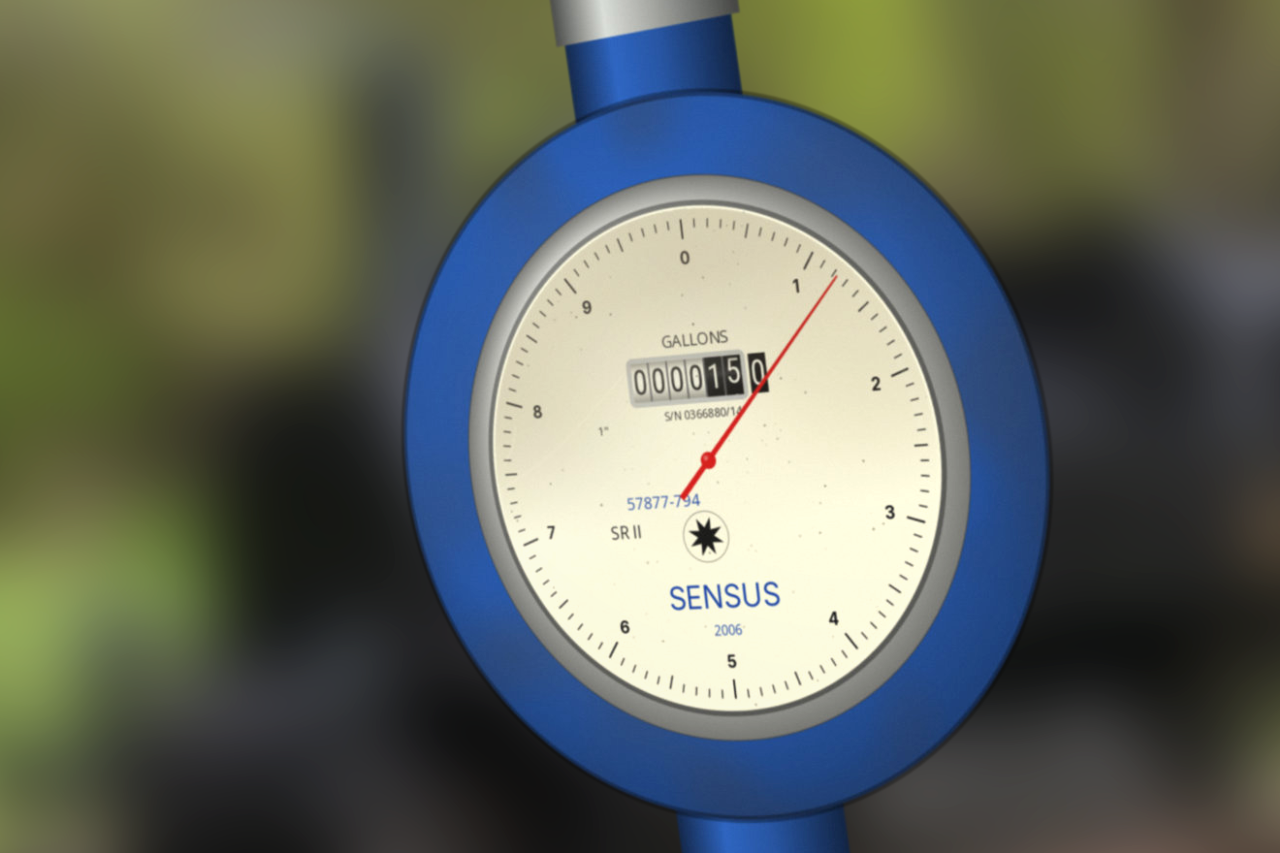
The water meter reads 151.2 gal
